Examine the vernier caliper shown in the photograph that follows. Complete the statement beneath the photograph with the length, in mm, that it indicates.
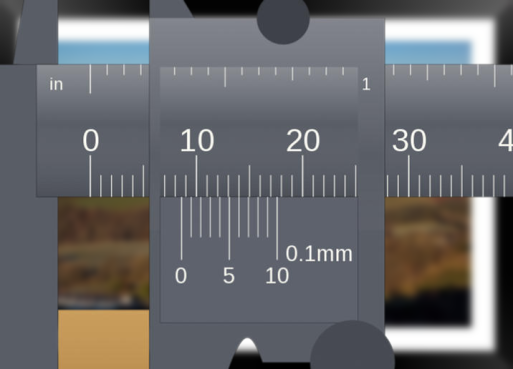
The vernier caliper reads 8.6 mm
